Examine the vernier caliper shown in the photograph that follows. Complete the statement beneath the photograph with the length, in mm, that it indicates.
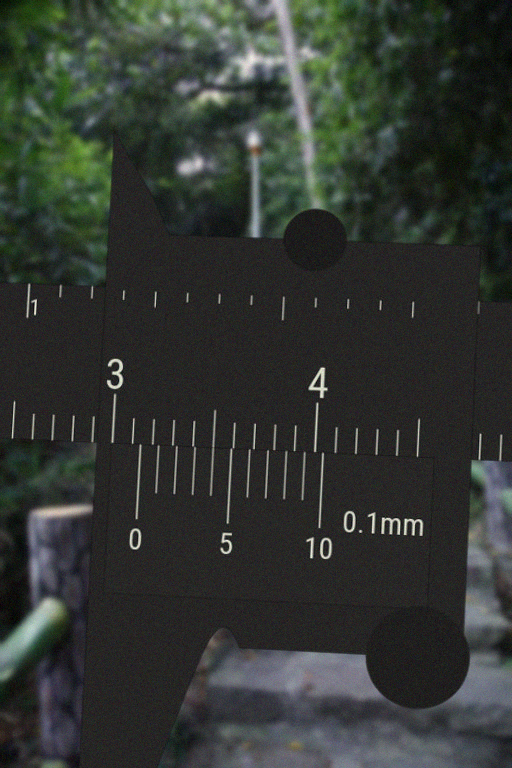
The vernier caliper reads 31.4 mm
